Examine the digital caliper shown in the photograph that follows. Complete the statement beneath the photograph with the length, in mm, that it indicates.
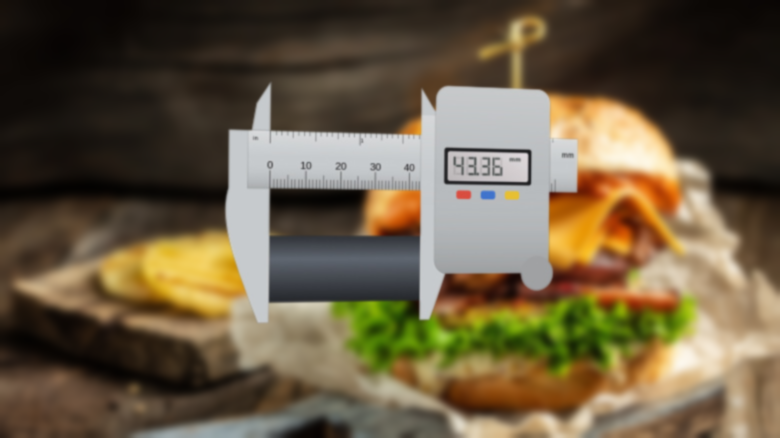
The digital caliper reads 43.36 mm
